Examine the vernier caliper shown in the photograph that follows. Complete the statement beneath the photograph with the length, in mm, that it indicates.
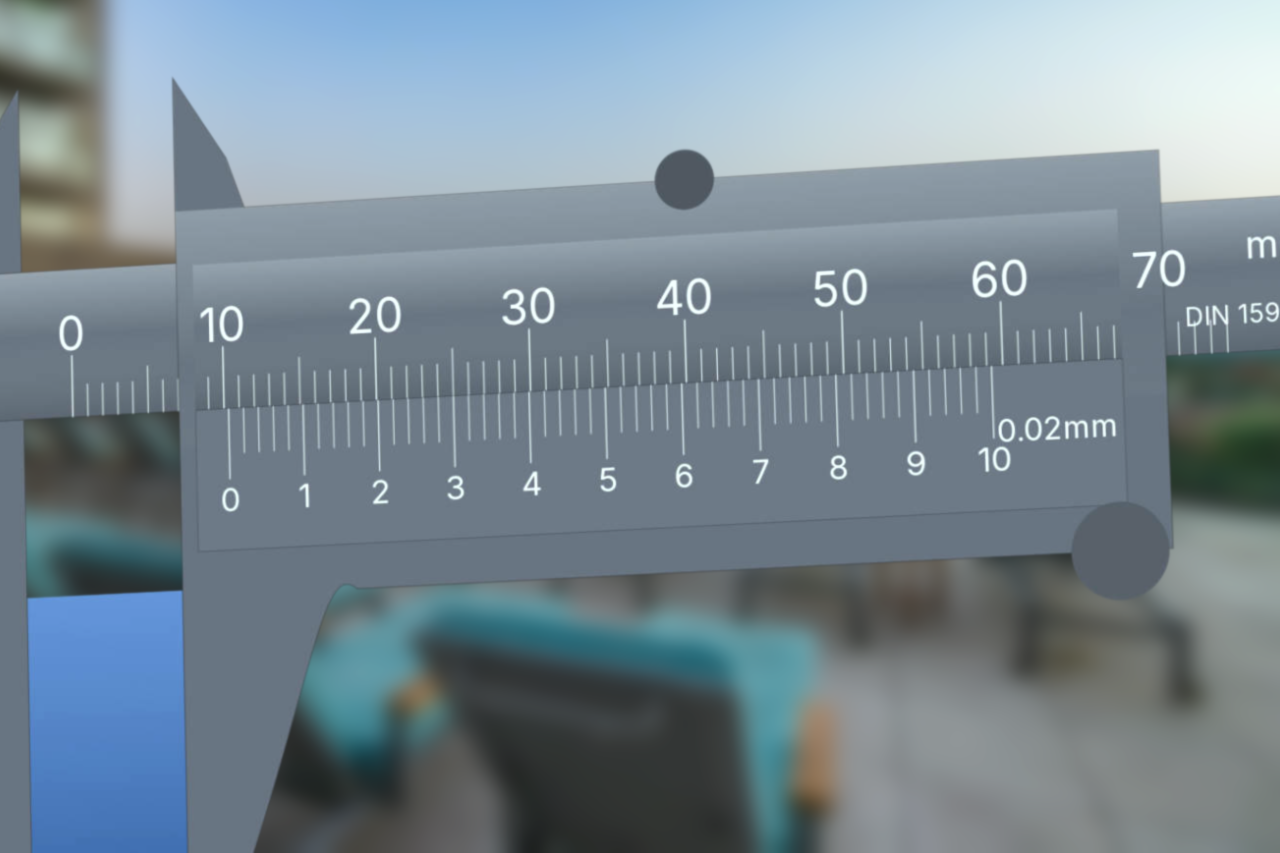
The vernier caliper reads 10.3 mm
